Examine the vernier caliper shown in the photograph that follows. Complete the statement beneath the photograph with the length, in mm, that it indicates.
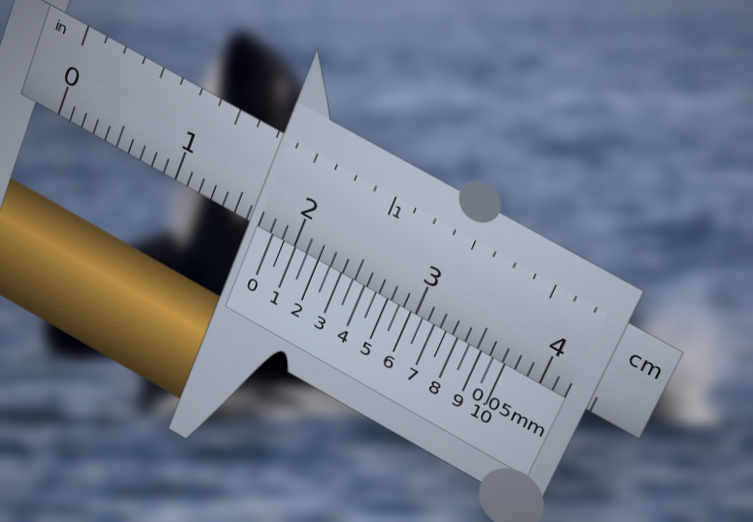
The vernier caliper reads 18.2 mm
